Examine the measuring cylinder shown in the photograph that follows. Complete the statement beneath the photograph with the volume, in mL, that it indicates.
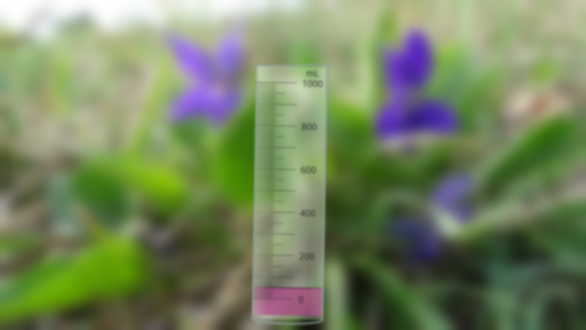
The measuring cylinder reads 50 mL
